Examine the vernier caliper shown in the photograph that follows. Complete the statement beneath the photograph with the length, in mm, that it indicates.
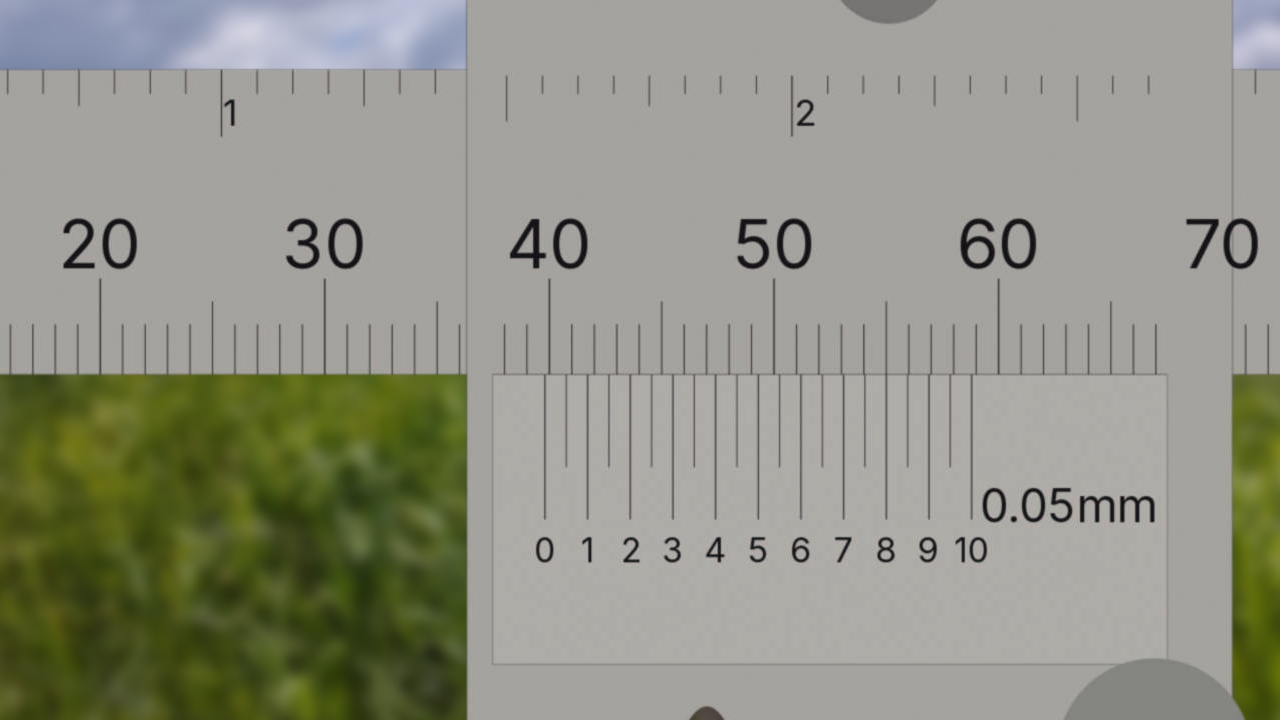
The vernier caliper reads 39.8 mm
